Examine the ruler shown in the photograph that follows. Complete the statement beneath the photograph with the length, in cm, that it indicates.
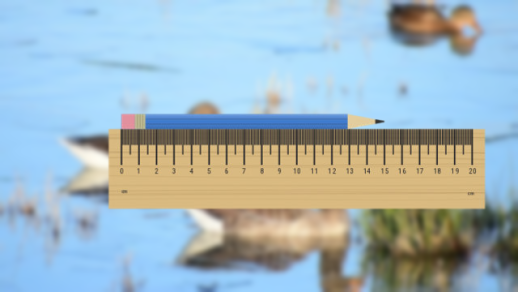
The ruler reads 15 cm
